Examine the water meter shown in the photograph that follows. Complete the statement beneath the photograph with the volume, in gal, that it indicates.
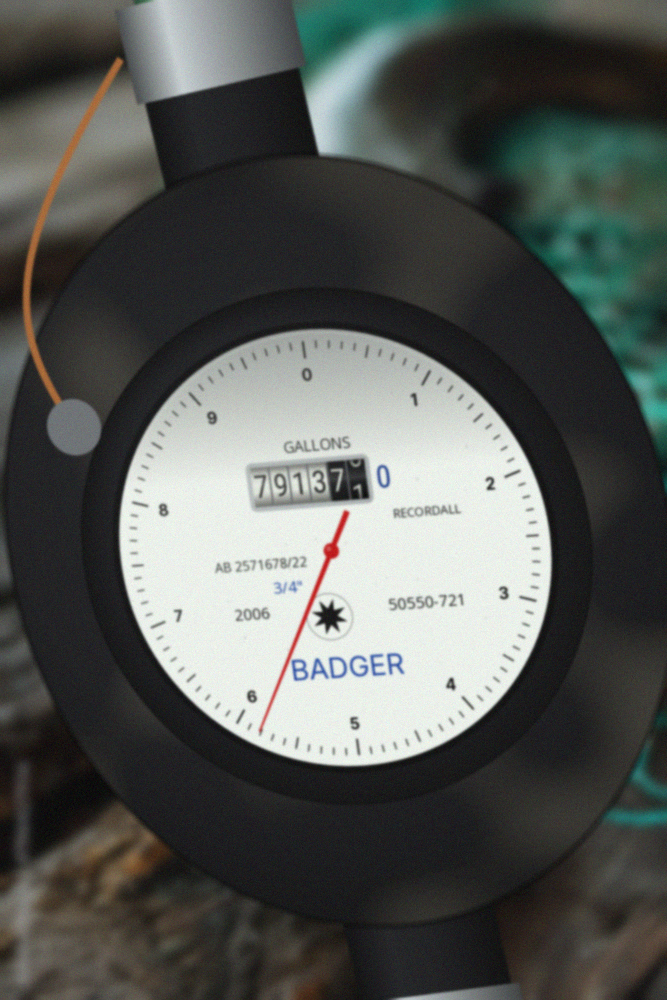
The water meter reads 7913705.8 gal
